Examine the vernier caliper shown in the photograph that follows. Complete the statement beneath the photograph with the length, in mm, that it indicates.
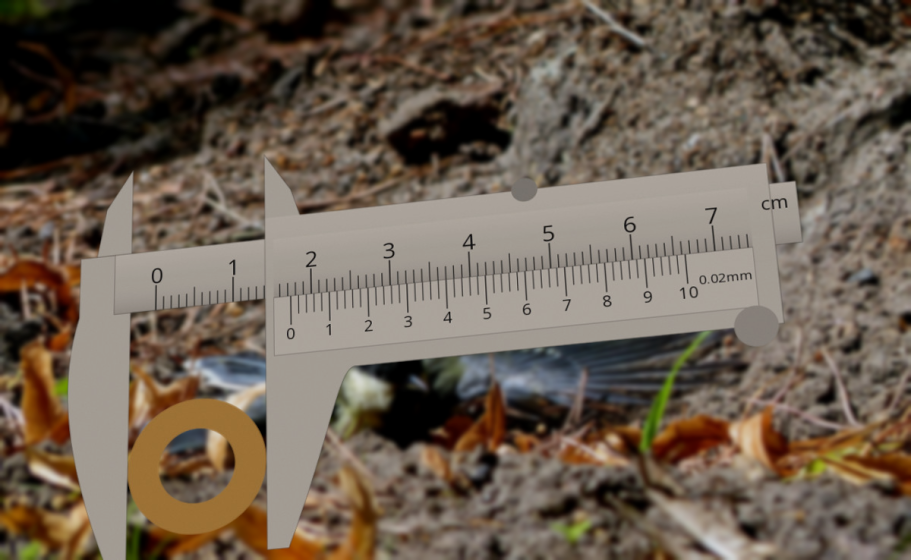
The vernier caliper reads 17.4 mm
